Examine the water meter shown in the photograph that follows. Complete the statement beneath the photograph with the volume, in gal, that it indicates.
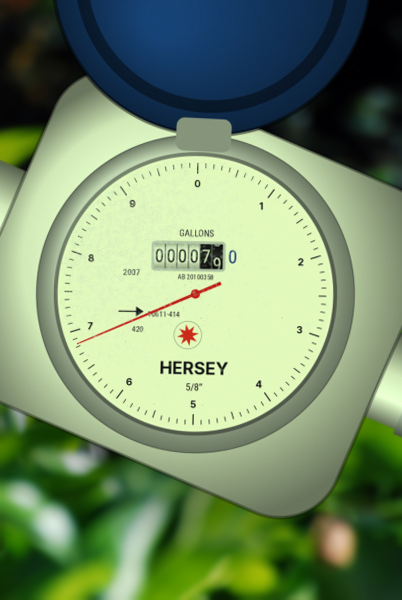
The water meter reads 786.8 gal
